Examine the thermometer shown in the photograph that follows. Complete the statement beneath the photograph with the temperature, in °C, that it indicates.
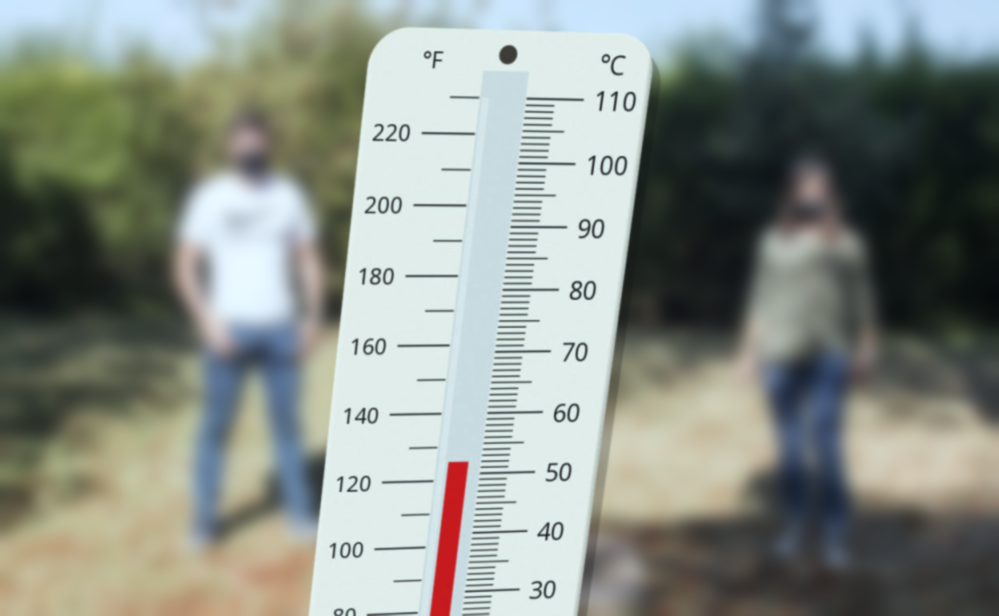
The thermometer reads 52 °C
